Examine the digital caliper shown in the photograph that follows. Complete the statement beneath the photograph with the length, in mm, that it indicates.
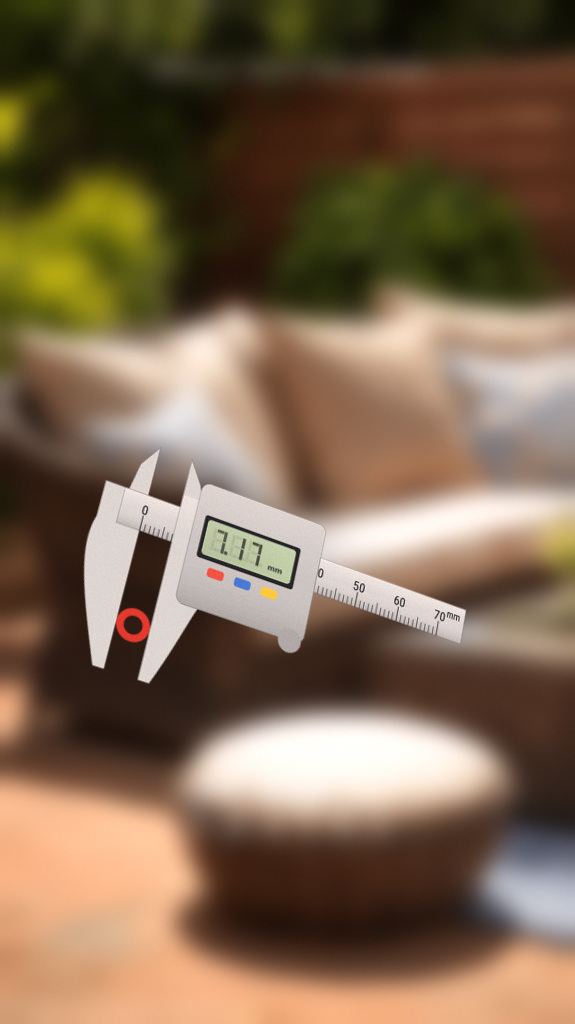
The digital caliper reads 7.17 mm
